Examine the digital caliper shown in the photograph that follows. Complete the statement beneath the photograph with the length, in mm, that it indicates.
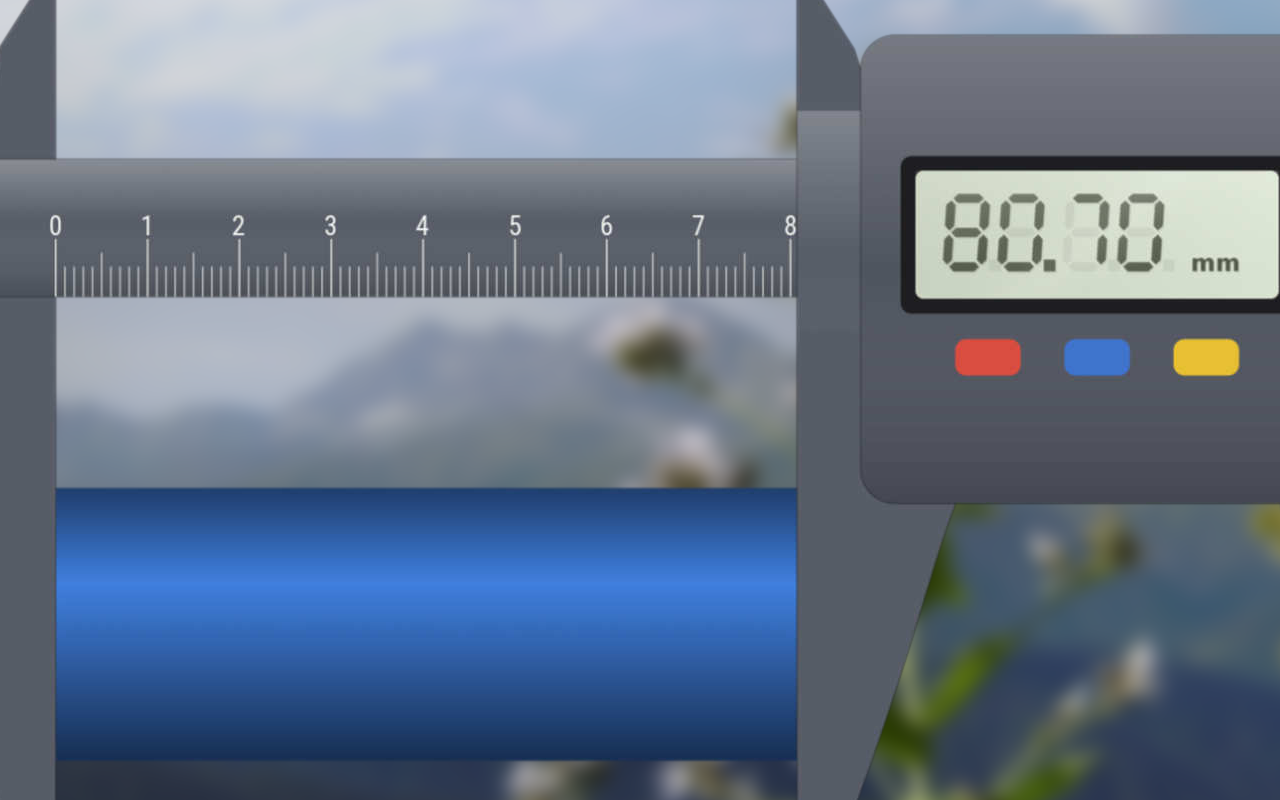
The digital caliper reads 80.70 mm
